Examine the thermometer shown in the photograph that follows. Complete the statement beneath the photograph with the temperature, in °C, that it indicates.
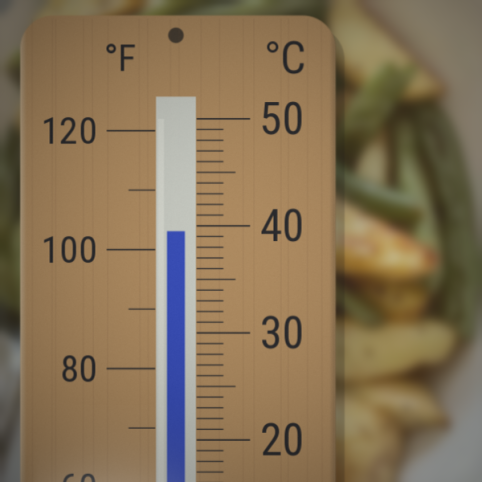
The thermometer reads 39.5 °C
